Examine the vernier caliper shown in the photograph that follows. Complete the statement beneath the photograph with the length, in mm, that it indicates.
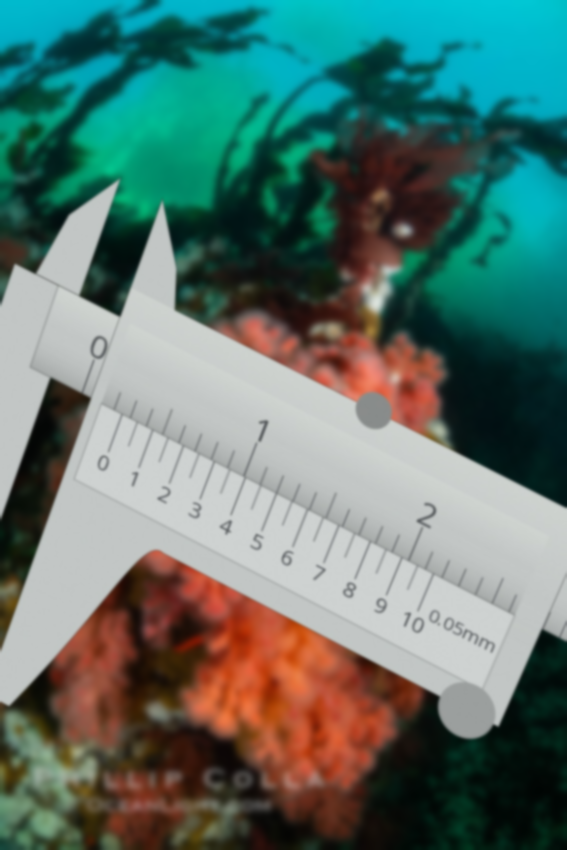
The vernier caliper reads 2.5 mm
